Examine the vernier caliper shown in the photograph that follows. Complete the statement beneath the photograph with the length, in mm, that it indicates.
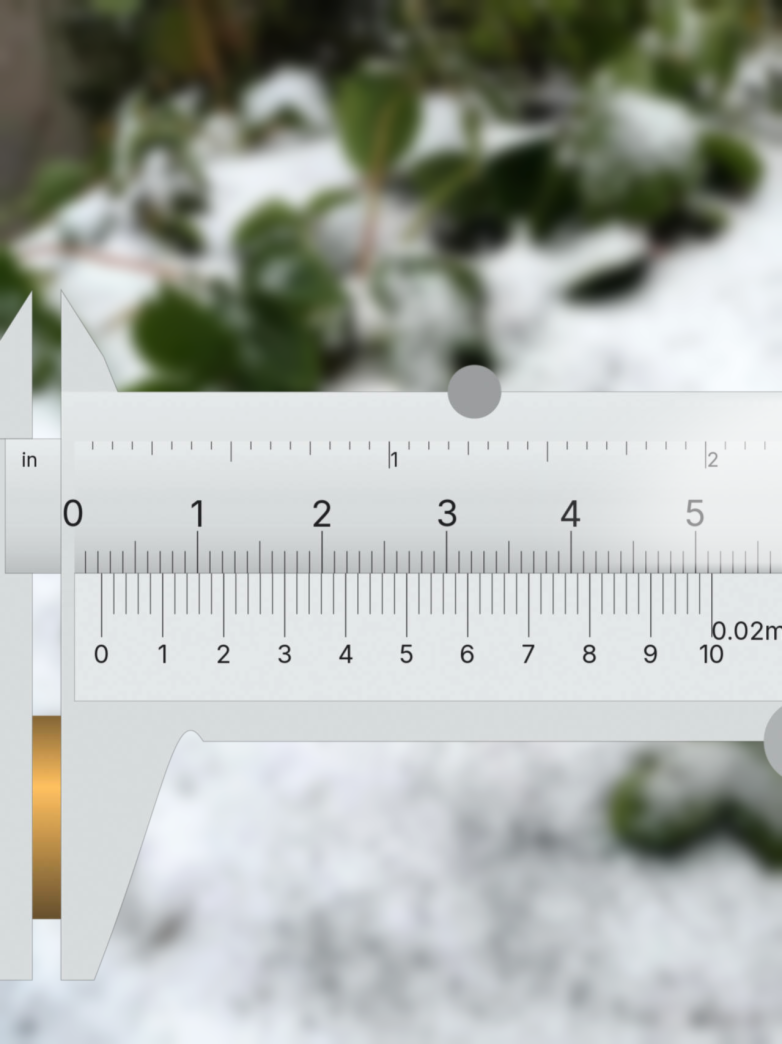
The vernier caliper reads 2.3 mm
